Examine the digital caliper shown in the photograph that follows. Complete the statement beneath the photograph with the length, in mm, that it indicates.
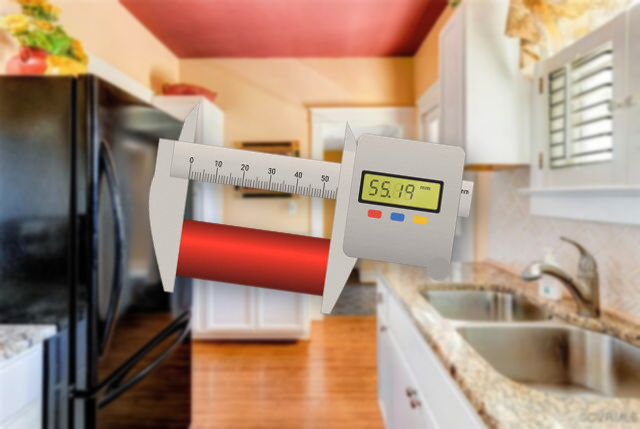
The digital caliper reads 55.19 mm
